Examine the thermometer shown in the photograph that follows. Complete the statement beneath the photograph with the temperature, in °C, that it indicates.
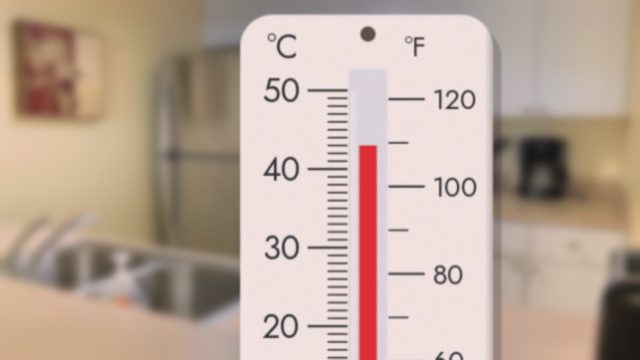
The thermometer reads 43 °C
